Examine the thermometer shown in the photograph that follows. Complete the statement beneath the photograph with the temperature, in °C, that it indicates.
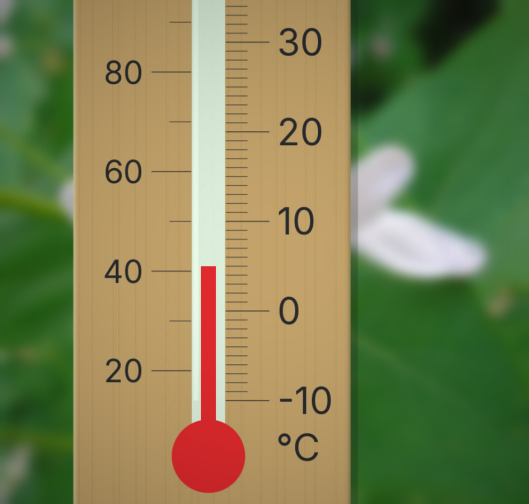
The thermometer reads 5 °C
